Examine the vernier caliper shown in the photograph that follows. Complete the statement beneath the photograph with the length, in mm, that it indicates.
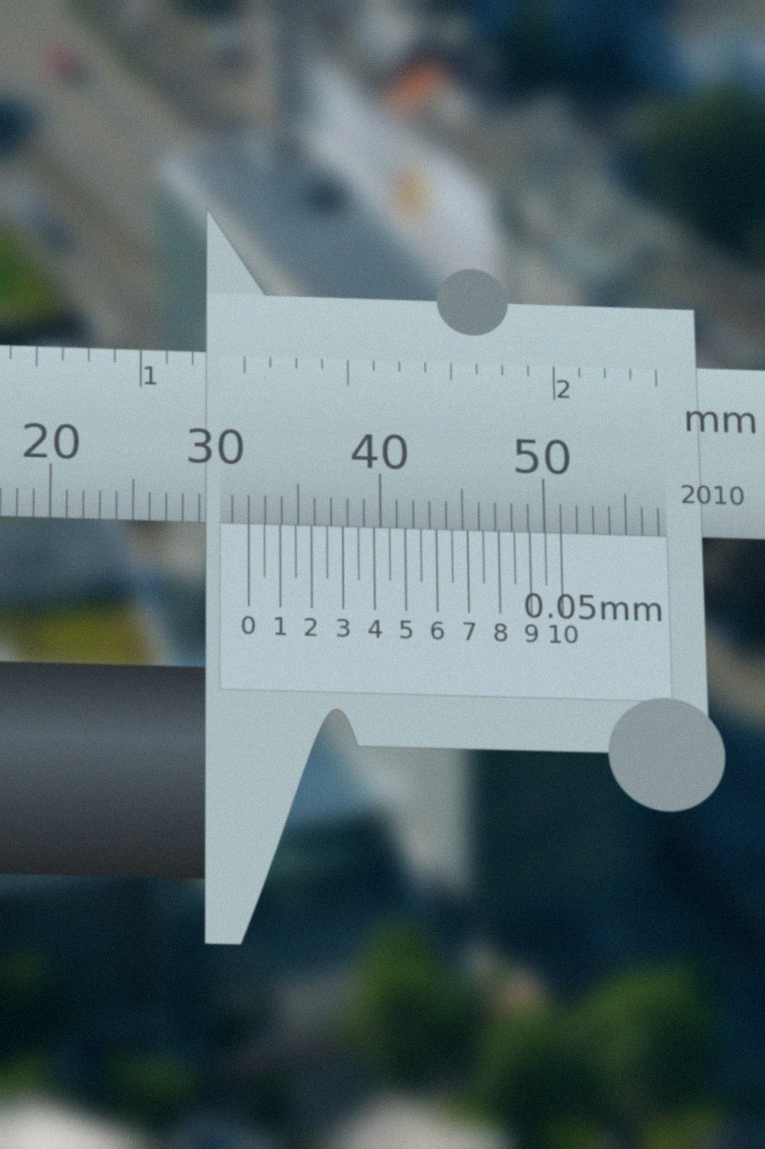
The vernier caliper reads 32.0 mm
